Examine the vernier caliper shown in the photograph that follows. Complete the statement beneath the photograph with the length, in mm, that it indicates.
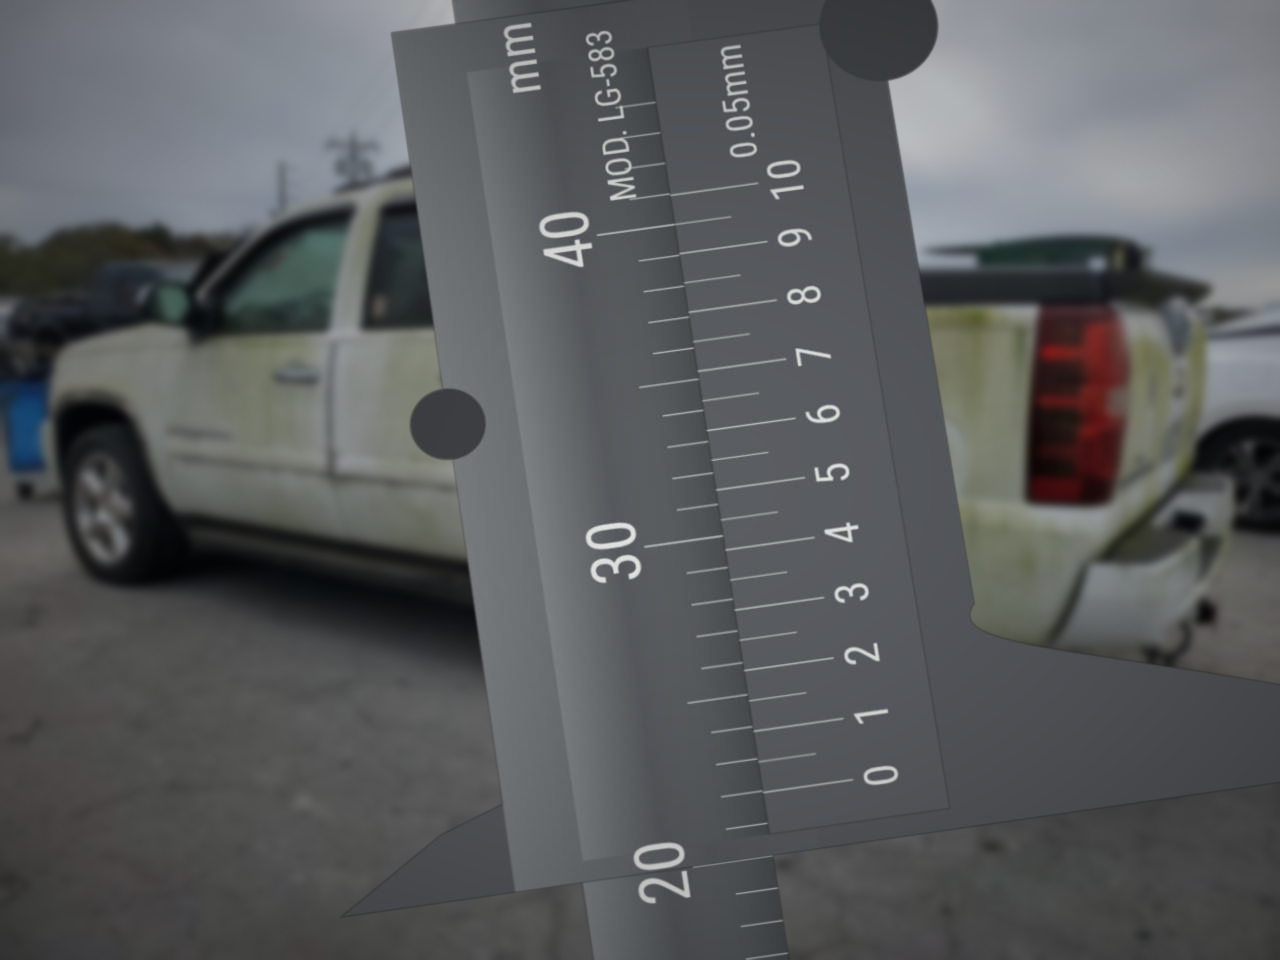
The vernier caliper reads 21.95 mm
